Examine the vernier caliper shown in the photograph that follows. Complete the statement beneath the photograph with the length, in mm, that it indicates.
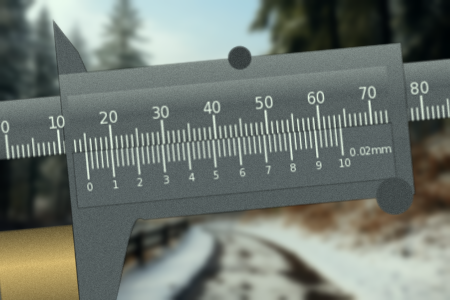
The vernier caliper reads 15.0 mm
